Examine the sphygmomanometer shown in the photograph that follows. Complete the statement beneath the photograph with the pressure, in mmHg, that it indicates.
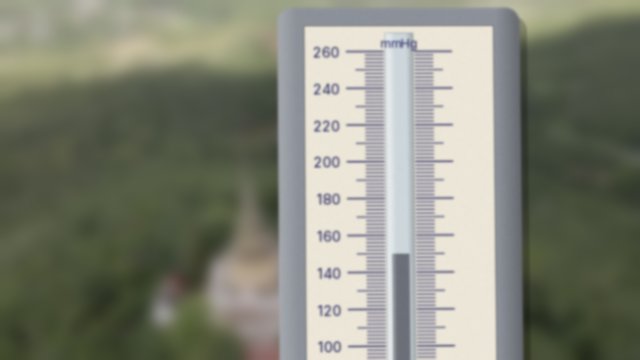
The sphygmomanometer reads 150 mmHg
